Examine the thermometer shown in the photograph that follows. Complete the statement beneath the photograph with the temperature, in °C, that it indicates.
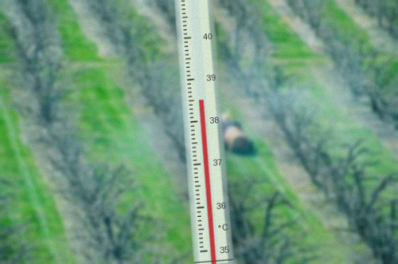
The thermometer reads 38.5 °C
